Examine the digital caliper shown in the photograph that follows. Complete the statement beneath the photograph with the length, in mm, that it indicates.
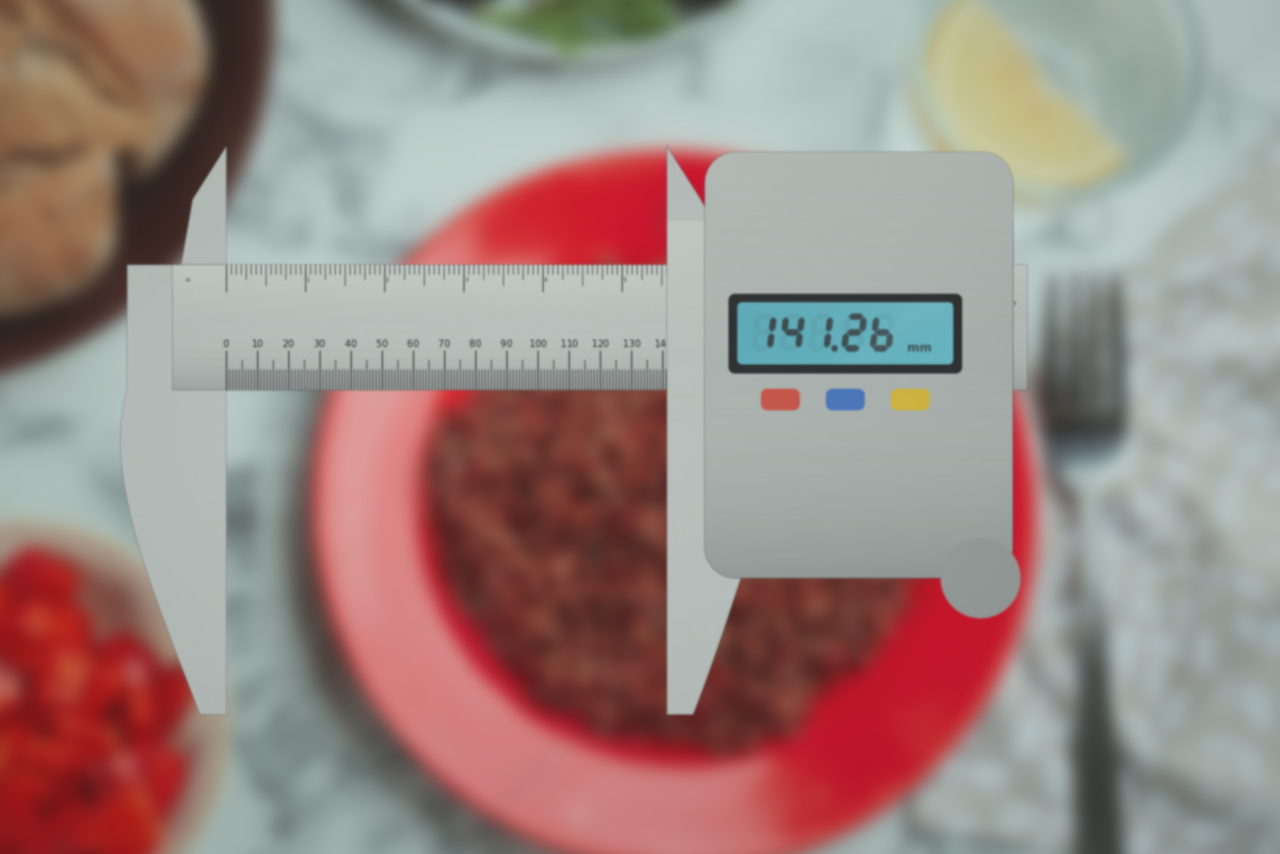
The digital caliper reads 141.26 mm
